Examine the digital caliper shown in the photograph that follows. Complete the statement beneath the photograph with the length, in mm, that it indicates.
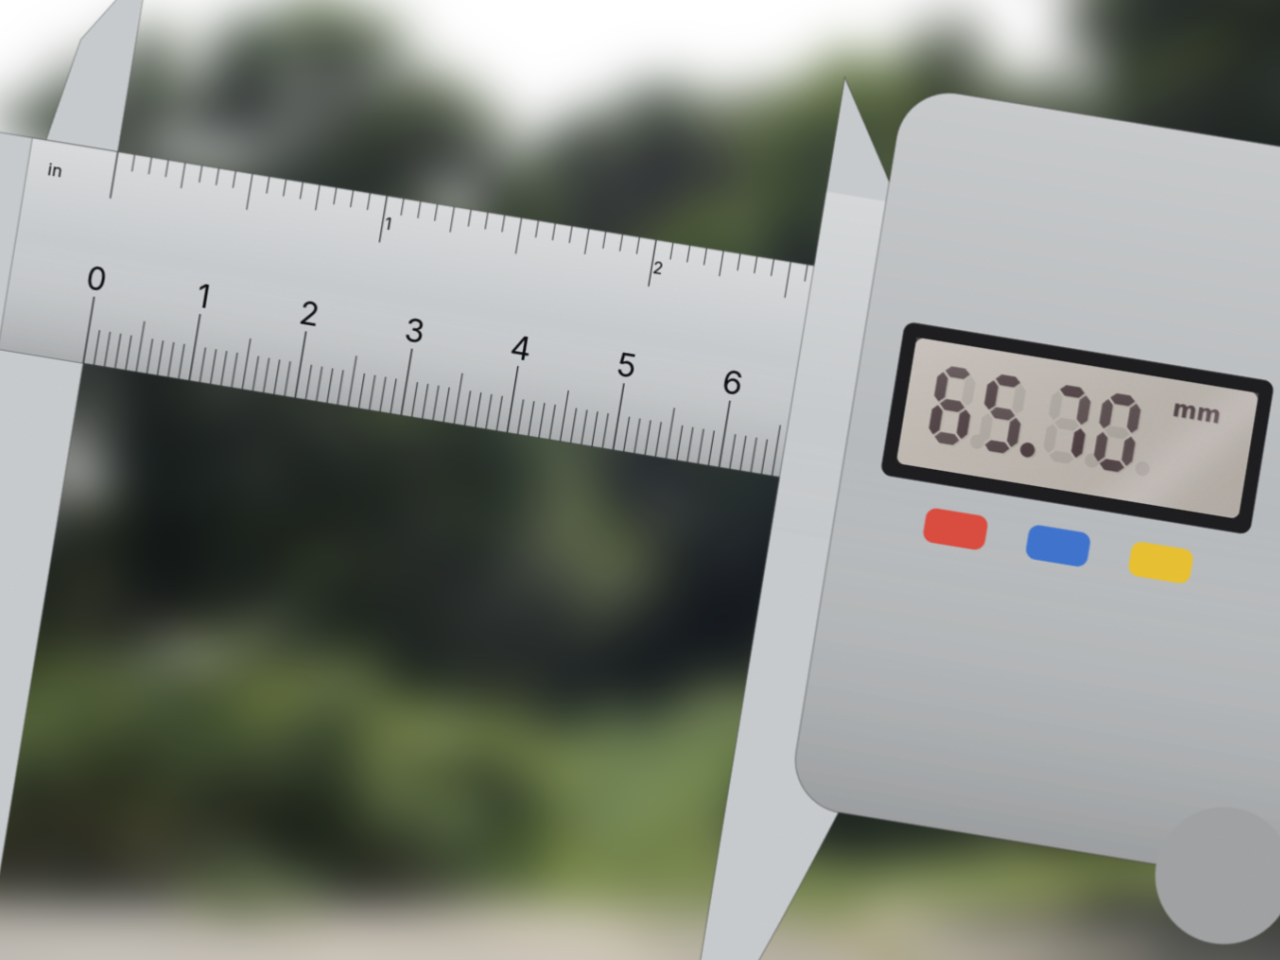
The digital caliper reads 65.70 mm
